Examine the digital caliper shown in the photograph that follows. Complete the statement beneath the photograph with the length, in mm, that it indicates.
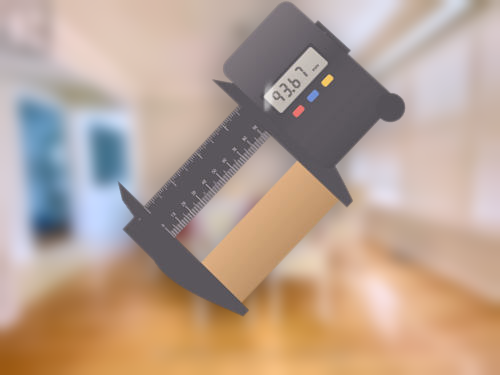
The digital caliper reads 93.67 mm
